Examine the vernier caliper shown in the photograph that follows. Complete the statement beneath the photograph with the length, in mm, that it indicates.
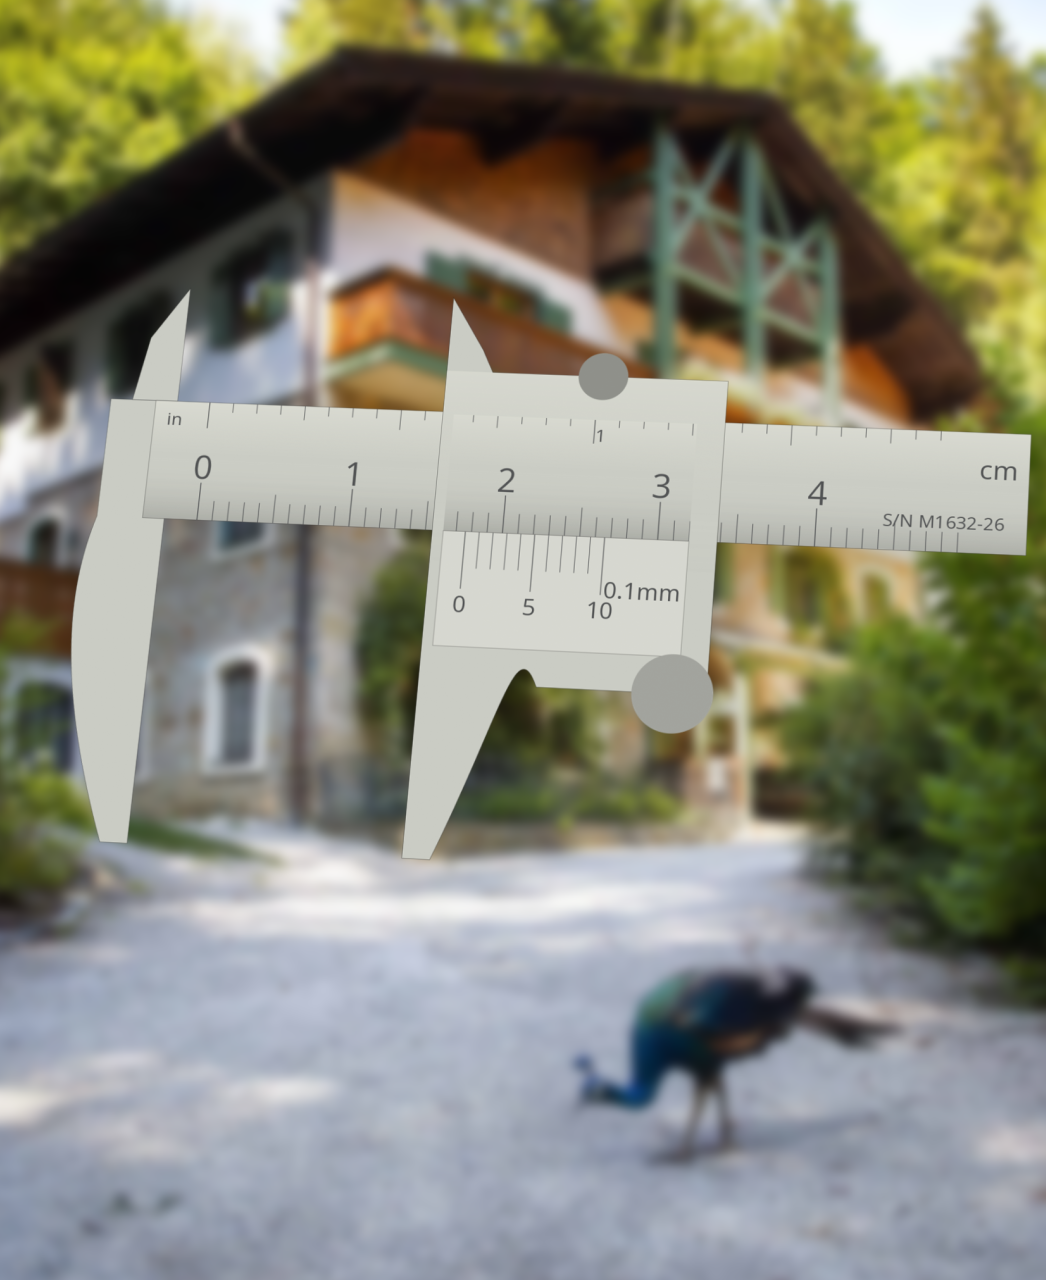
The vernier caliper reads 17.6 mm
